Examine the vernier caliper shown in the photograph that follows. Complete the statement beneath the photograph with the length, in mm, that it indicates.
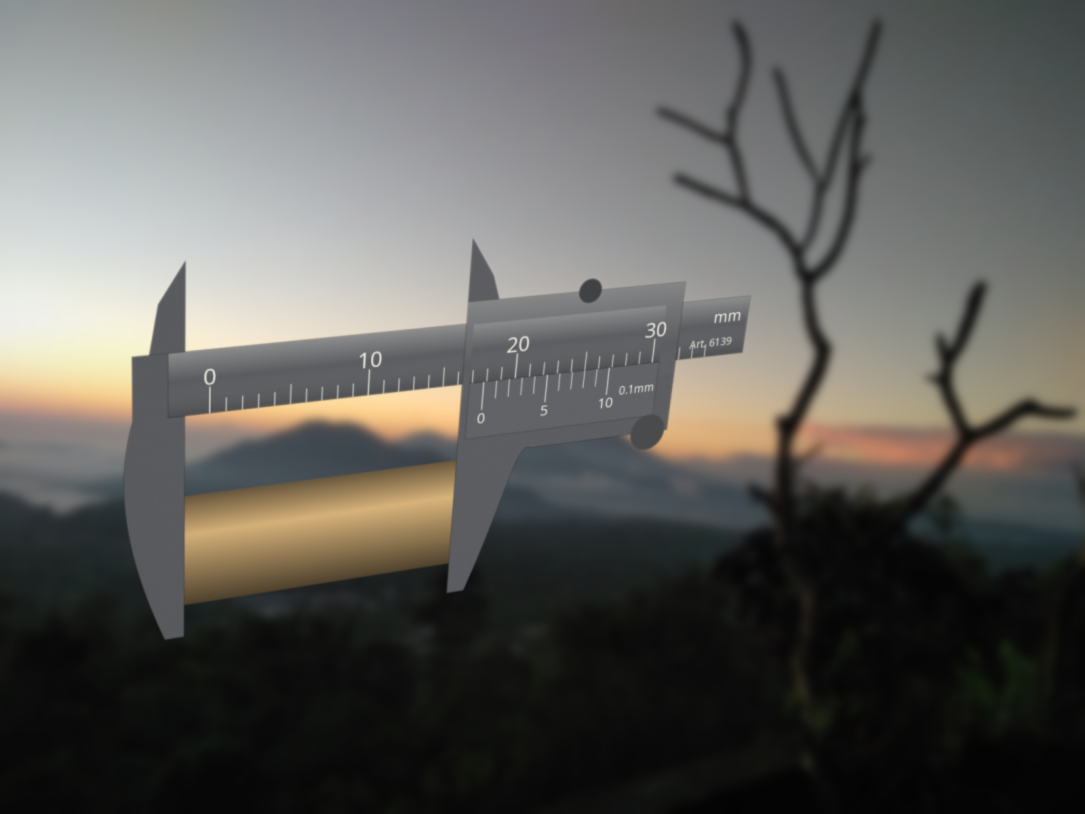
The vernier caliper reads 17.8 mm
